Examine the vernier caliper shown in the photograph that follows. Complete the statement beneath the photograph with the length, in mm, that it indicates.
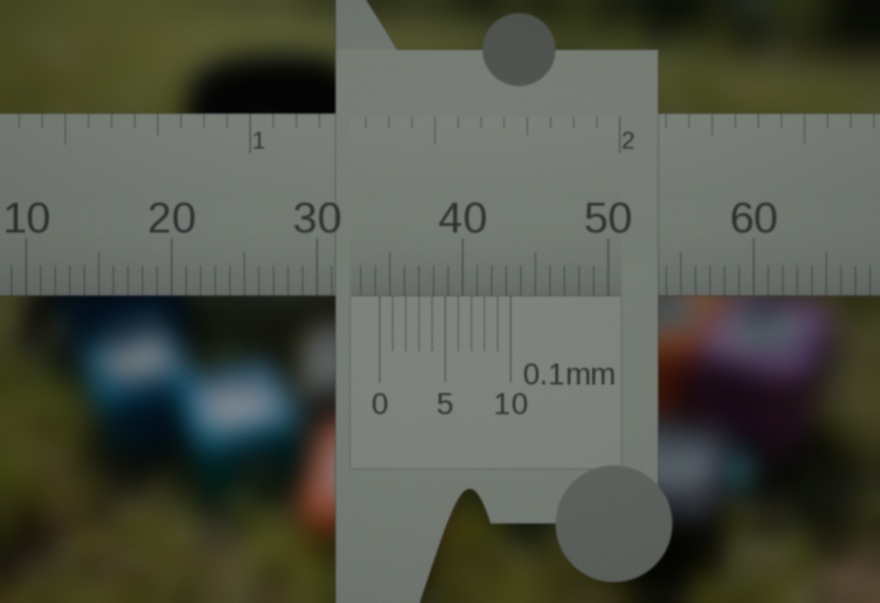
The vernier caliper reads 34.3 mm
